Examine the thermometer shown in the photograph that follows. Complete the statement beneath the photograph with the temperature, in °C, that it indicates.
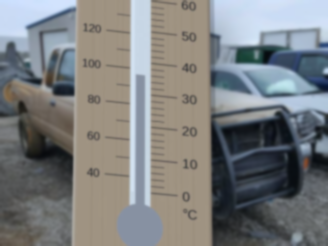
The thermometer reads 36 °C
